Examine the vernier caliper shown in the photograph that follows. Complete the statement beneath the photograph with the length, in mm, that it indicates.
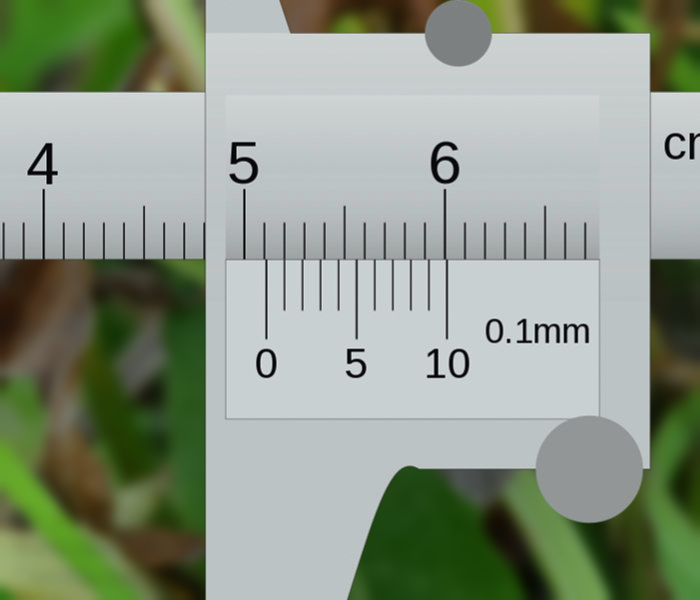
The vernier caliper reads 51.1 mm
